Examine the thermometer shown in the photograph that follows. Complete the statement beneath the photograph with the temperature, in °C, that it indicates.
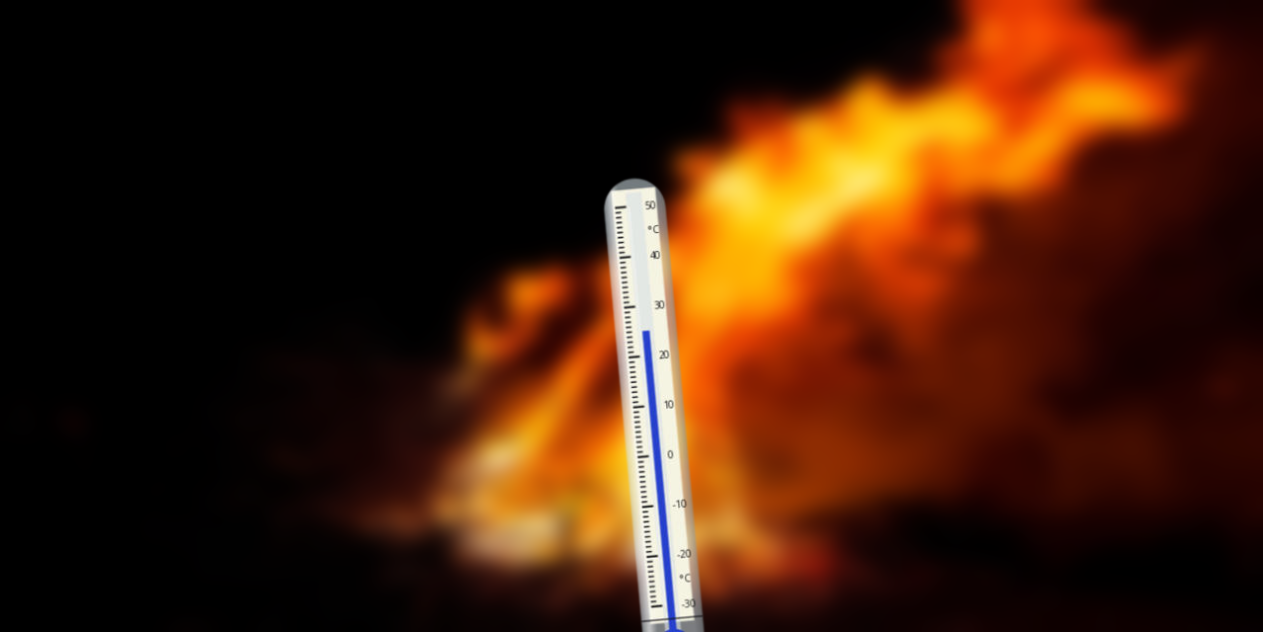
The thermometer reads 25 °C
